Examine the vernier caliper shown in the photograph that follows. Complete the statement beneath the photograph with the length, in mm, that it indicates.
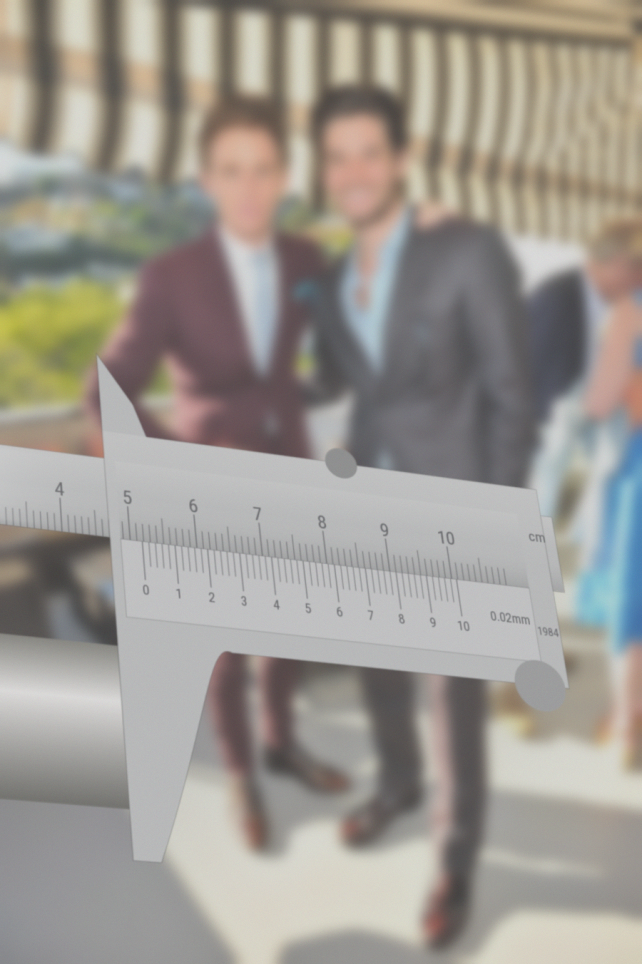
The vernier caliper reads 51.8 mm
